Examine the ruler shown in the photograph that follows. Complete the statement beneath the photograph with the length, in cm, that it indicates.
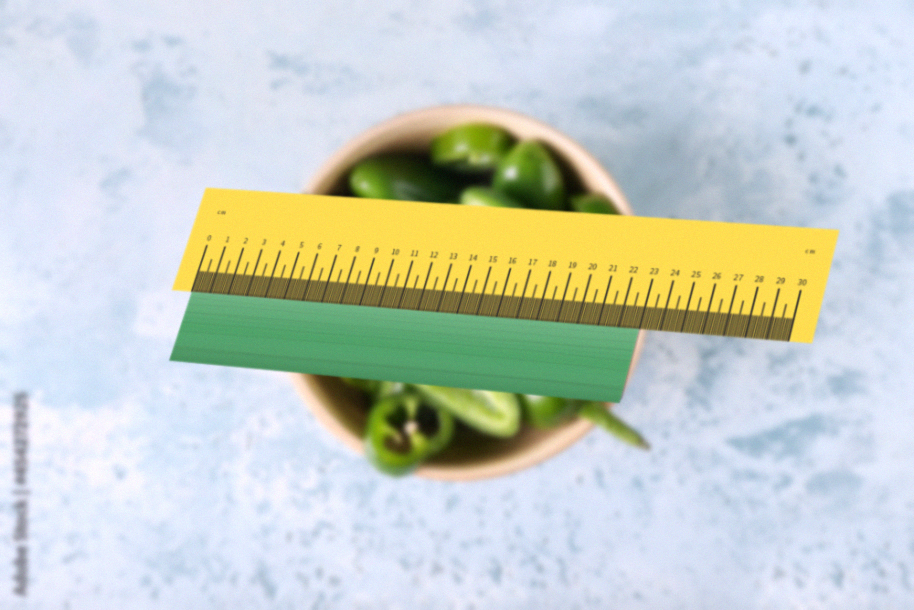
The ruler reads 23 cm
